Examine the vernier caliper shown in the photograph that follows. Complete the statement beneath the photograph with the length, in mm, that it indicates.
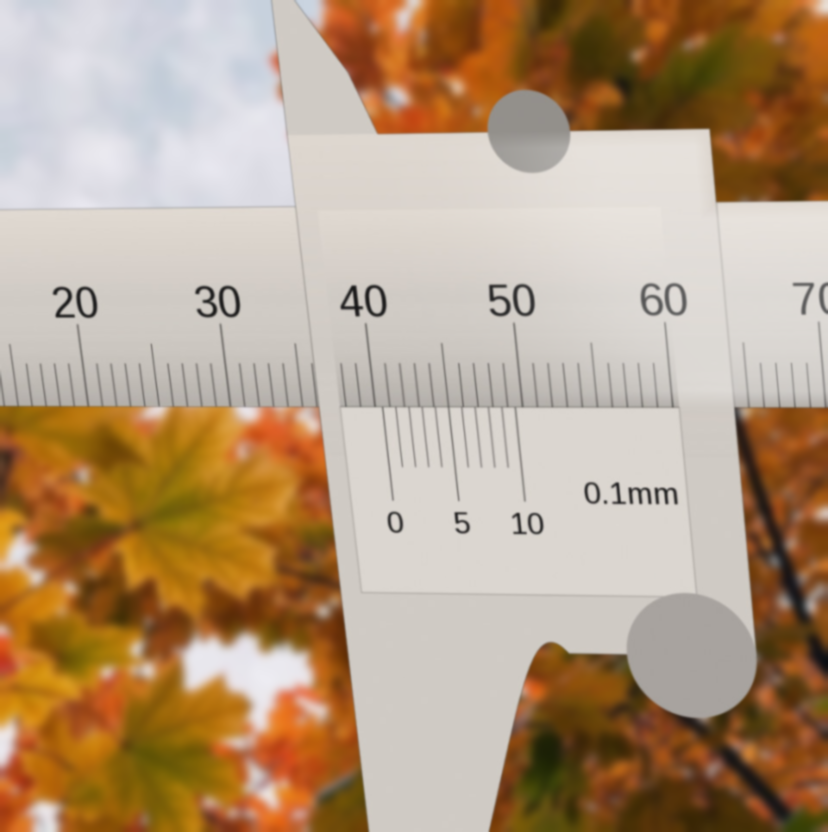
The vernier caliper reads 40.5 mm
